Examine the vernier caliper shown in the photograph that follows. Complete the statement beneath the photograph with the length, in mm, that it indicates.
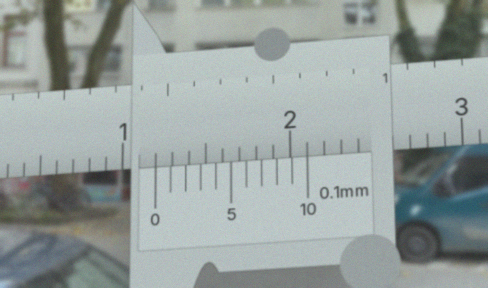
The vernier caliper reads 12.0 mm
